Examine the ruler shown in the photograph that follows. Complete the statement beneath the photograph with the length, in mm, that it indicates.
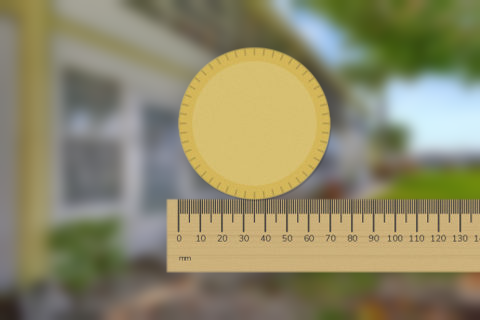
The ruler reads 70 mm
